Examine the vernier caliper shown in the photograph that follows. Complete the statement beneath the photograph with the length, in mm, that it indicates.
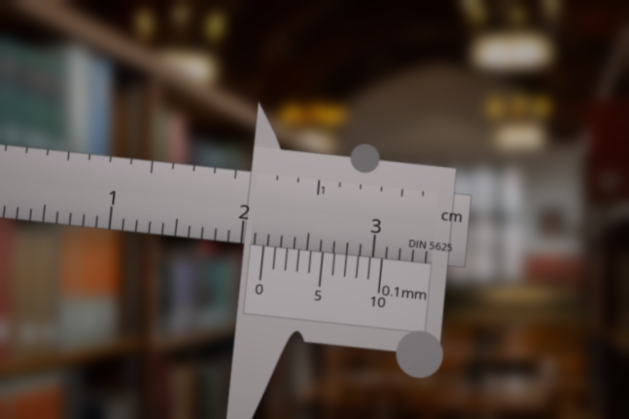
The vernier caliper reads 21.7 mm
